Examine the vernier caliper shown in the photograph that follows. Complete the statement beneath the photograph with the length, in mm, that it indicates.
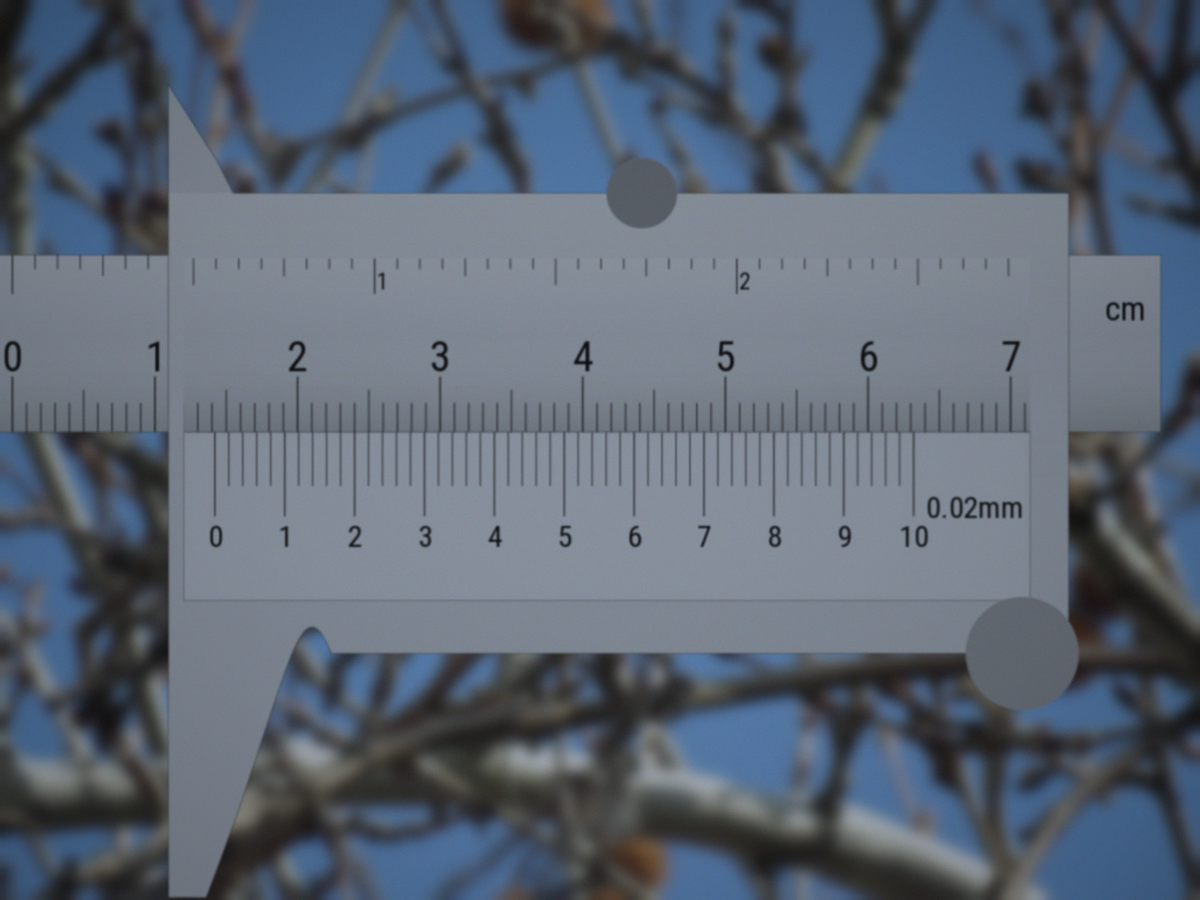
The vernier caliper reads 14.2 mm
